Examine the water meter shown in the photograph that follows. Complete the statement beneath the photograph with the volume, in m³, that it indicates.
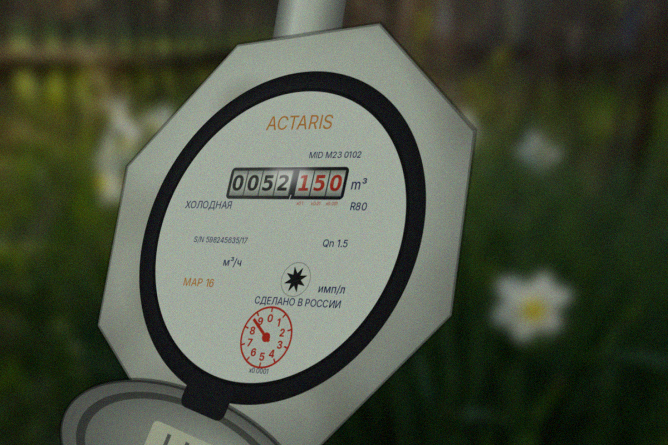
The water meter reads 52.1508 m³
